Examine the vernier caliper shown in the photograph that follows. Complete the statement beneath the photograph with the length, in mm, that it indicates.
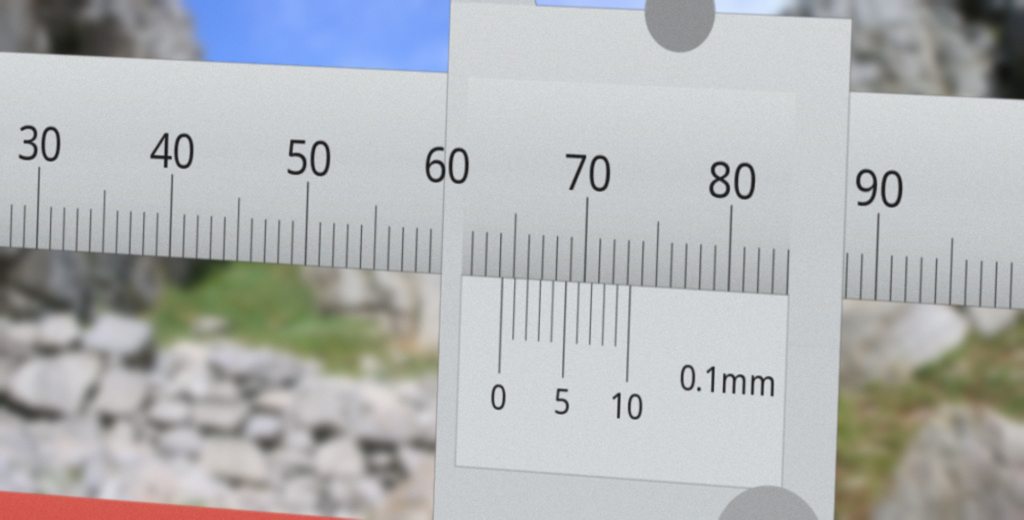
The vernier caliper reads 64.2 mm
